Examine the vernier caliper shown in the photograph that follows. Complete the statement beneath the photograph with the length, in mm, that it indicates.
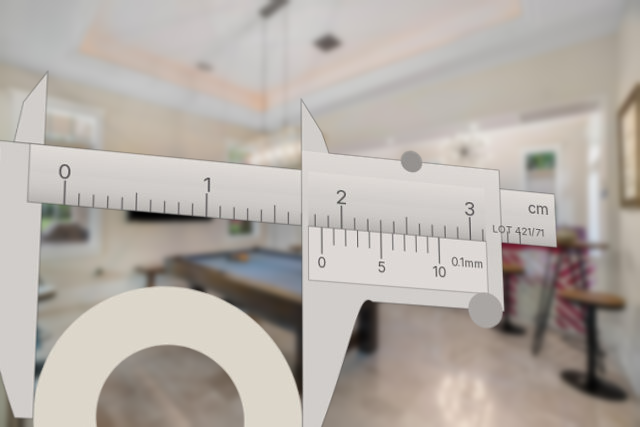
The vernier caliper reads 18.5 mm
